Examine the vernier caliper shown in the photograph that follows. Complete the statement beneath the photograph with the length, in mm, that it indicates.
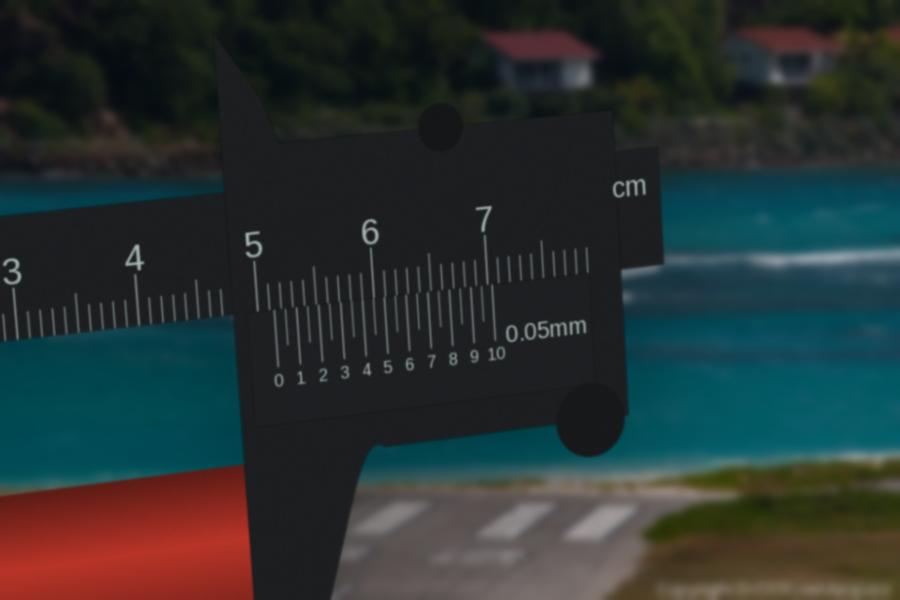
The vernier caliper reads 51.4 mm
